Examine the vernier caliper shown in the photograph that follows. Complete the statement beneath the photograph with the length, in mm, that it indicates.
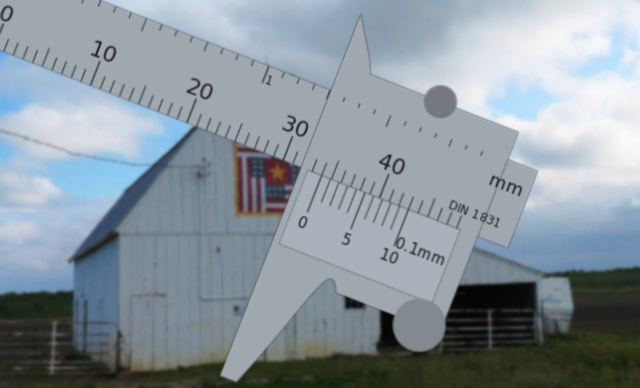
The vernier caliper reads 34.0 mm
